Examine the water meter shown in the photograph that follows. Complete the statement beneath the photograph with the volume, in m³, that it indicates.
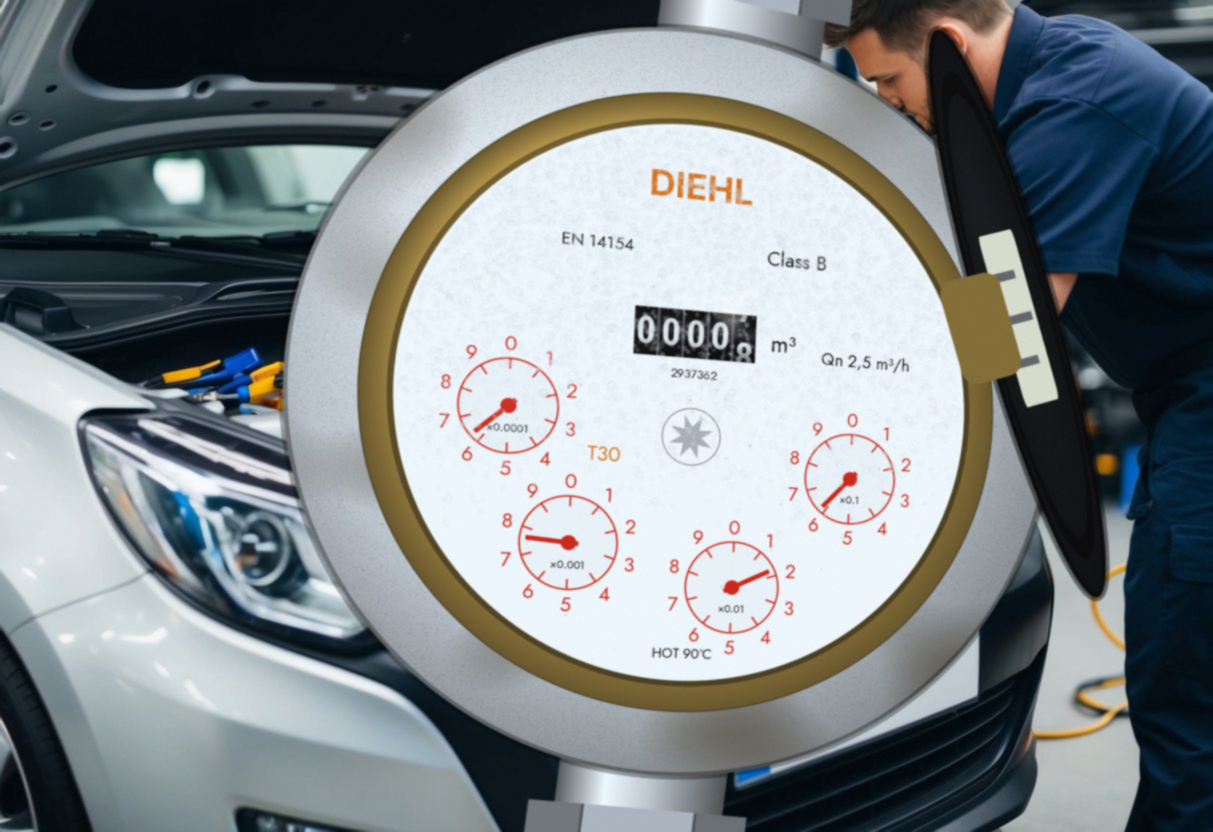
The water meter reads 7.6176 m³
